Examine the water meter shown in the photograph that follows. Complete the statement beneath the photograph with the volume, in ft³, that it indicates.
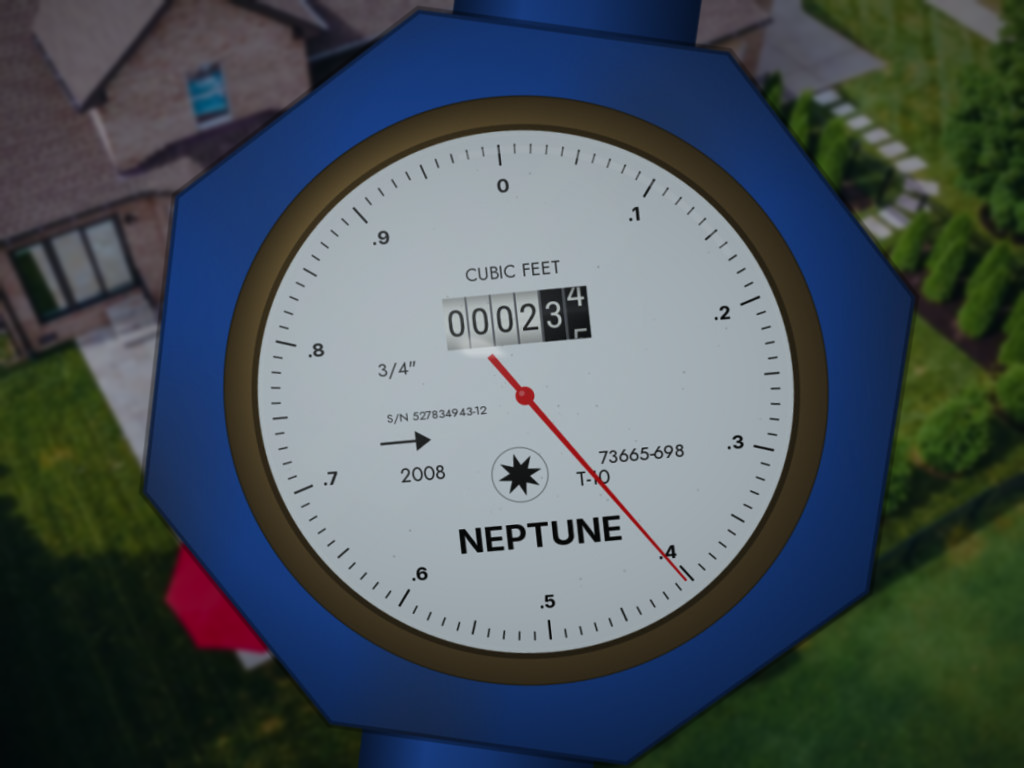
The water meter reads 234.40 ft³
